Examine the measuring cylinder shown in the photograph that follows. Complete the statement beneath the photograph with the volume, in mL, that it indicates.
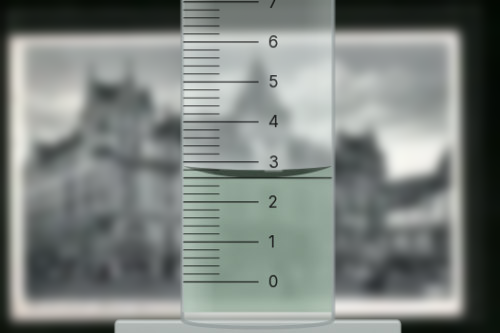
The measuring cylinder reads 2.6 mL
